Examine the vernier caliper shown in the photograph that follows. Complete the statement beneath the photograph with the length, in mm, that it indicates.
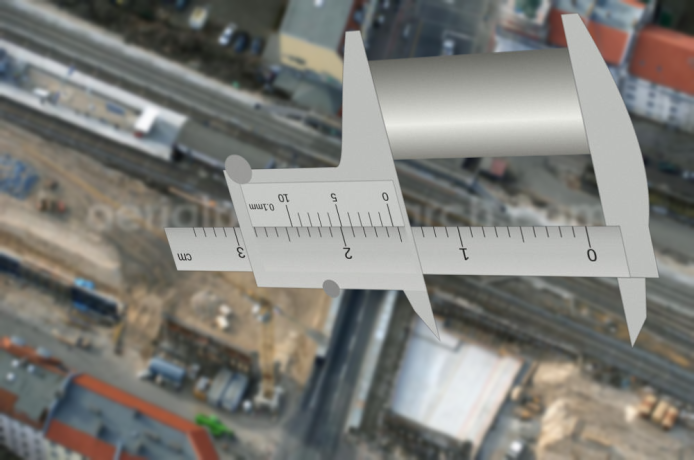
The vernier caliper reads 15.4 mm
